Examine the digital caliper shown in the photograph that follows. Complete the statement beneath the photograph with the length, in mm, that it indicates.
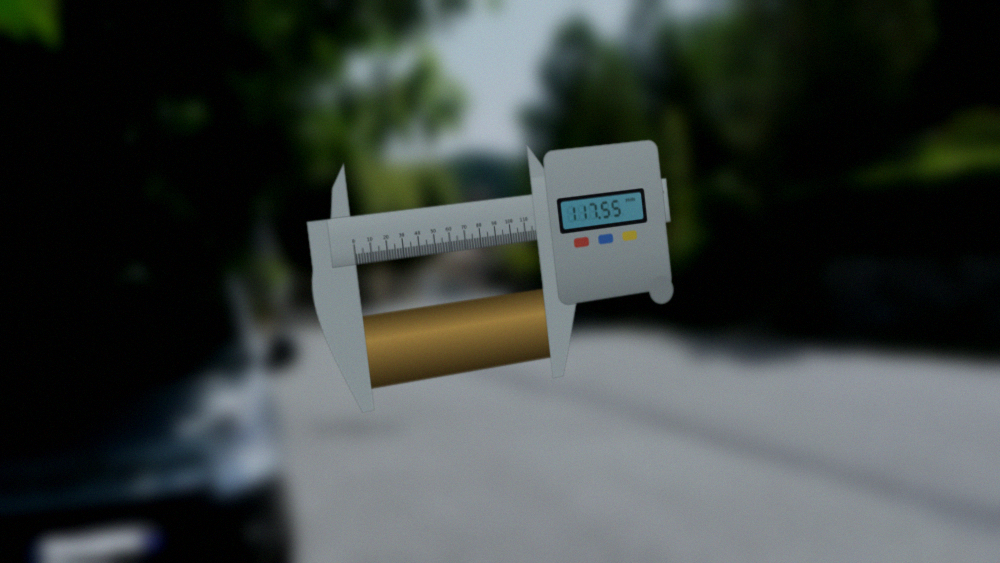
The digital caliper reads 117.55 mm
